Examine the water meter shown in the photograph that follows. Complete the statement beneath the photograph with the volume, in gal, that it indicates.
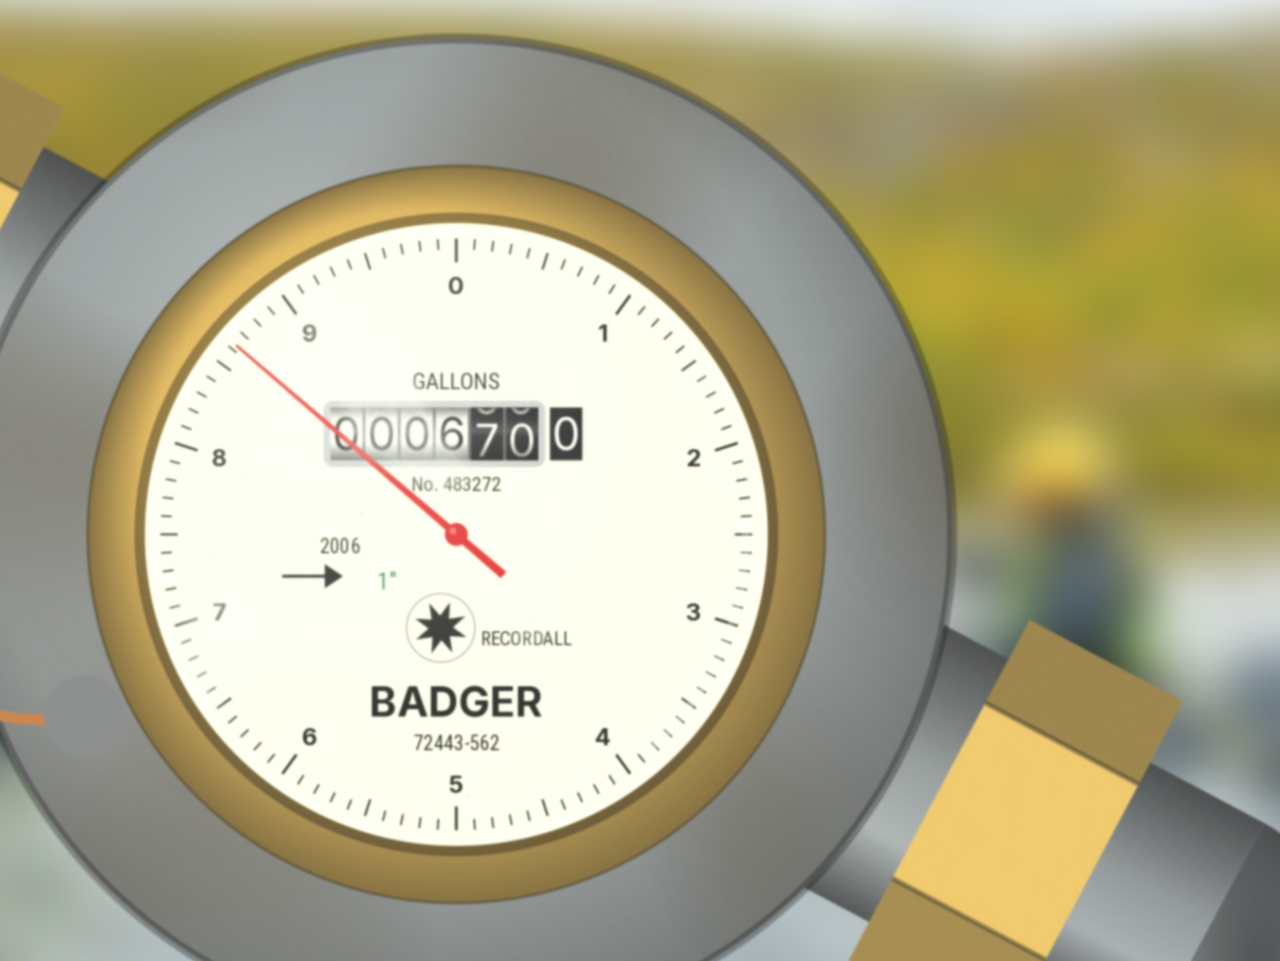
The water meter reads 6698.6 gal
